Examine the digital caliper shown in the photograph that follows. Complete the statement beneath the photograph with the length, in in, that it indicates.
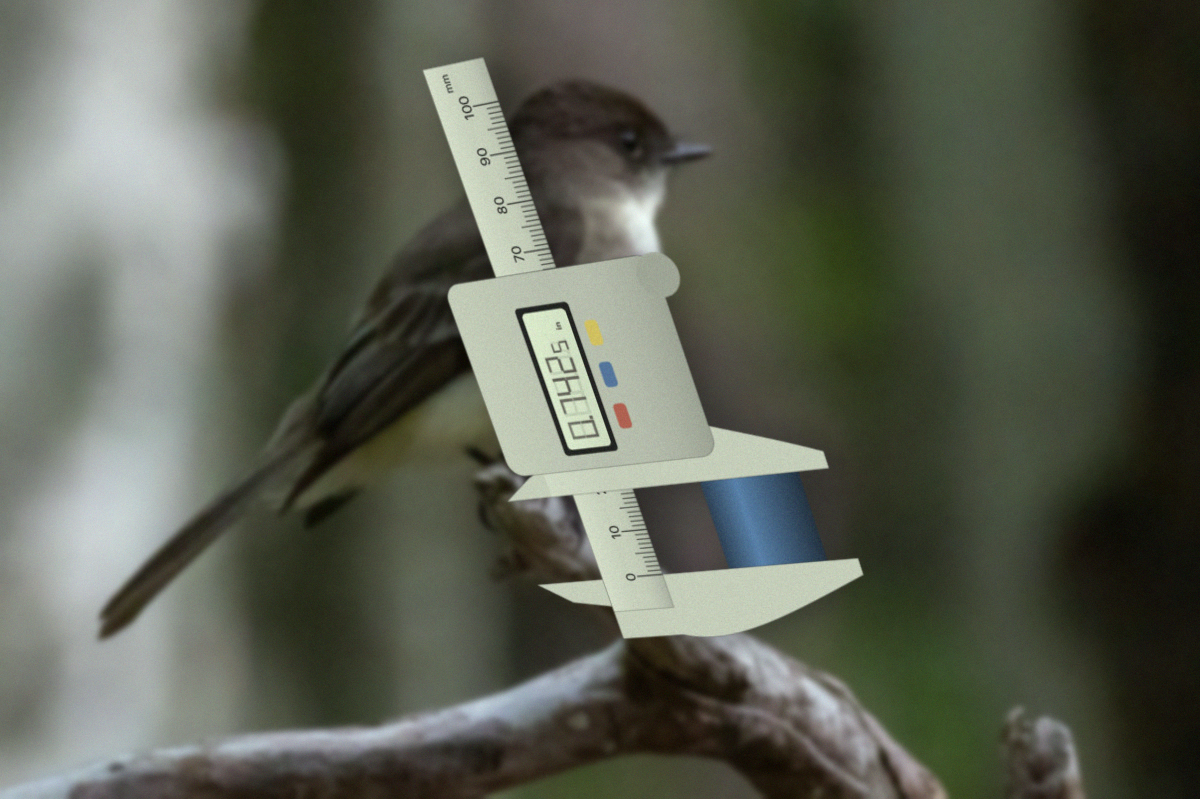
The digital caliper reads 0.7425 in
